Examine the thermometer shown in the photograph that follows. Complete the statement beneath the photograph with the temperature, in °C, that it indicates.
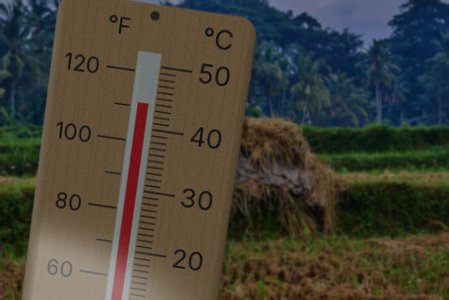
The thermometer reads 44 °C
